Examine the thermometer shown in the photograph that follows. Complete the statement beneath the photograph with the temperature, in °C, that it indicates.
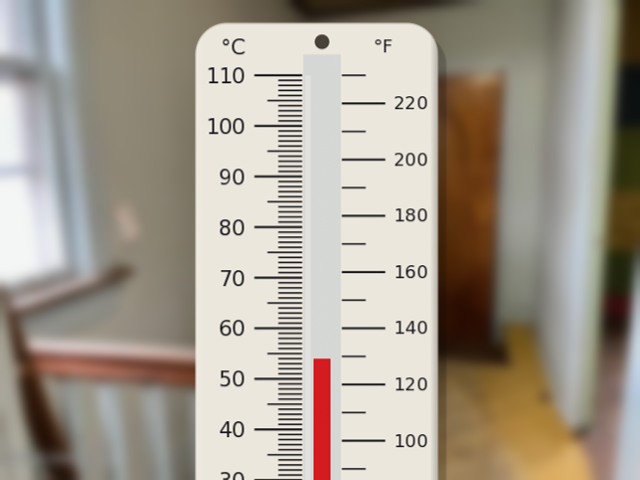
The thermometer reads 54 °C
